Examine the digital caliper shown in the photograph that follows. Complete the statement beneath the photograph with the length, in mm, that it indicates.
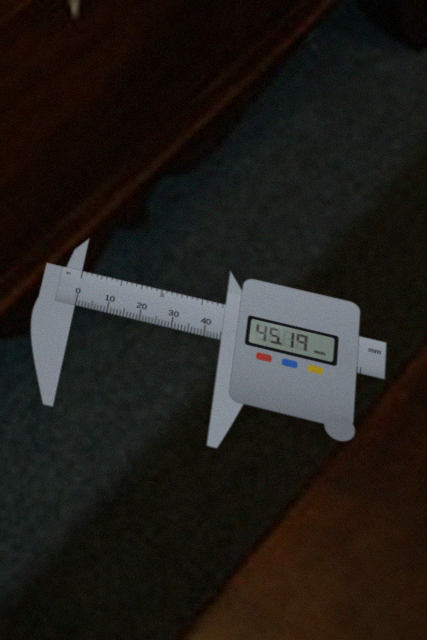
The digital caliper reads 45.19 mm
